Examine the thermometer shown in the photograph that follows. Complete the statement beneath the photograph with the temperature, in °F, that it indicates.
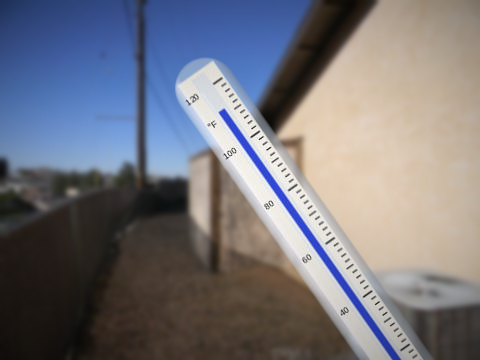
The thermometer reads 112 °F
